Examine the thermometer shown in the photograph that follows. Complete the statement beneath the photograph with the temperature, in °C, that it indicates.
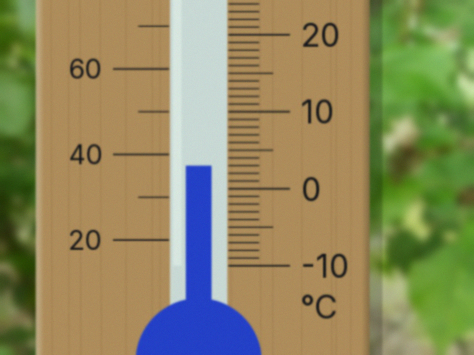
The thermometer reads 3 °C
